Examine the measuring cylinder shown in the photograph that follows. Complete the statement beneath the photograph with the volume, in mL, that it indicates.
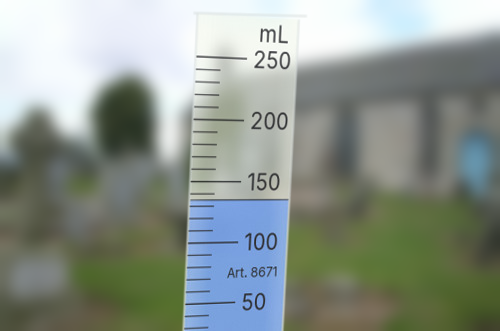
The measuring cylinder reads 135 mL
